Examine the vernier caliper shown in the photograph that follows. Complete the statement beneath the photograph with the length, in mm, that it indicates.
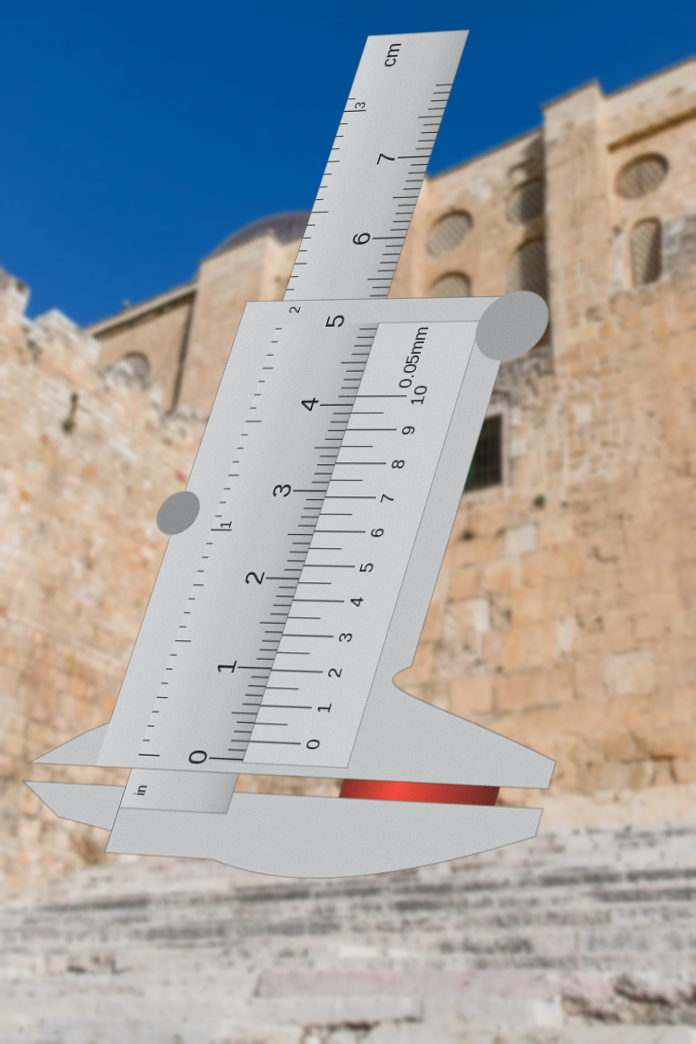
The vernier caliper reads 2.0 mm
